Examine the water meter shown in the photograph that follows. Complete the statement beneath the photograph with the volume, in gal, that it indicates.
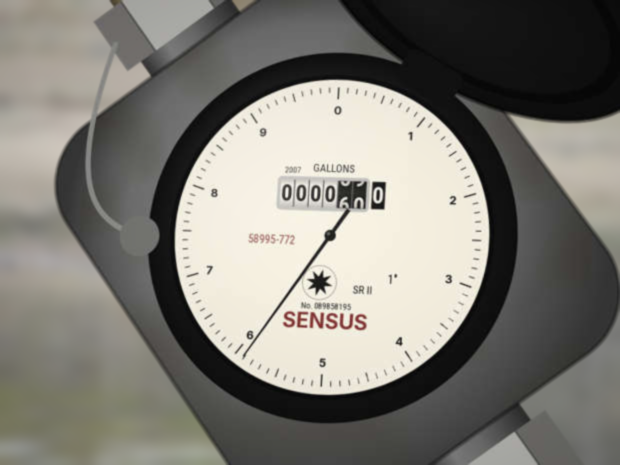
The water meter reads 595.9 gal
